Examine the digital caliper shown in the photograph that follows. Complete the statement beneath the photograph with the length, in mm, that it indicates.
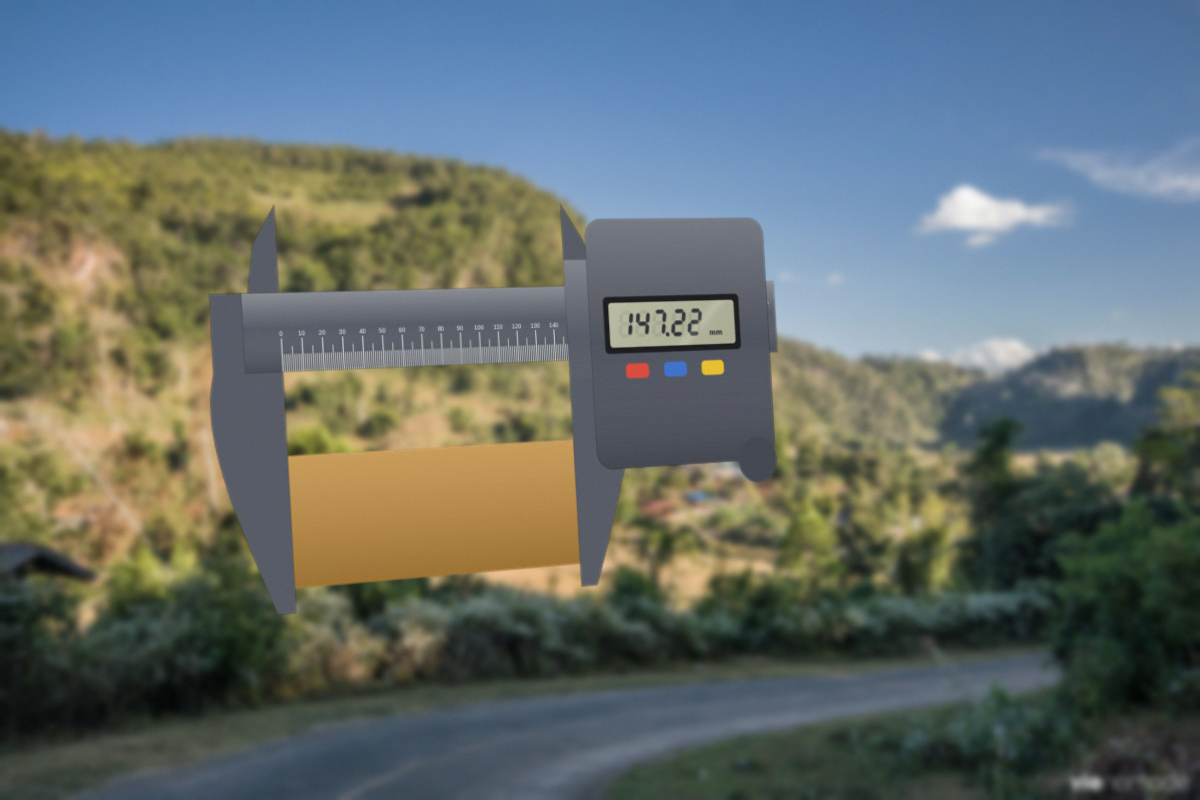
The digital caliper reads 147.22 mm
